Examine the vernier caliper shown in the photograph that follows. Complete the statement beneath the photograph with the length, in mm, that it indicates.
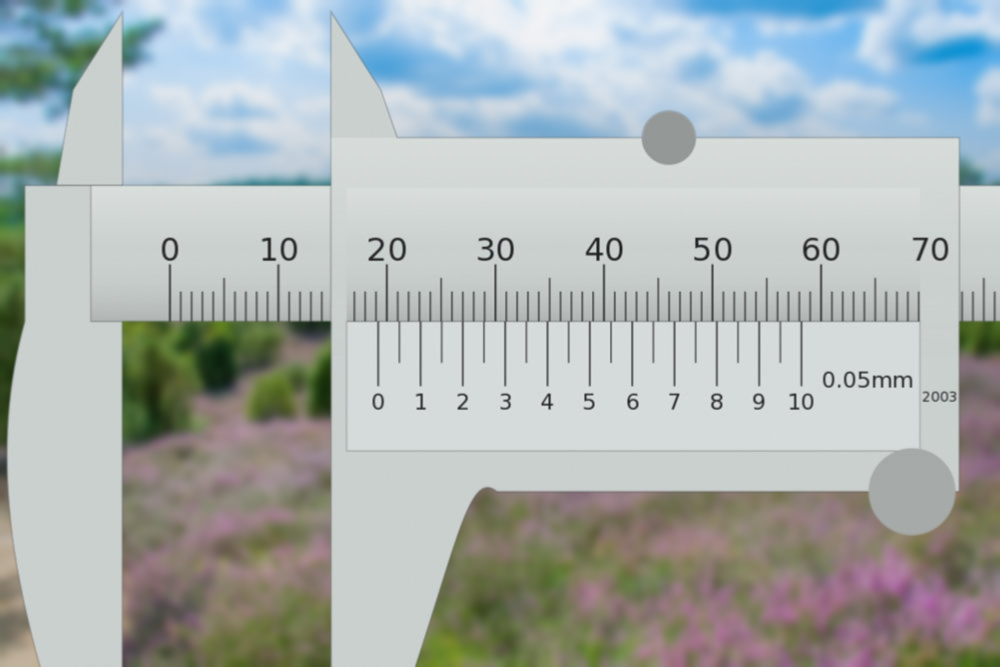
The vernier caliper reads 19.2 mm
